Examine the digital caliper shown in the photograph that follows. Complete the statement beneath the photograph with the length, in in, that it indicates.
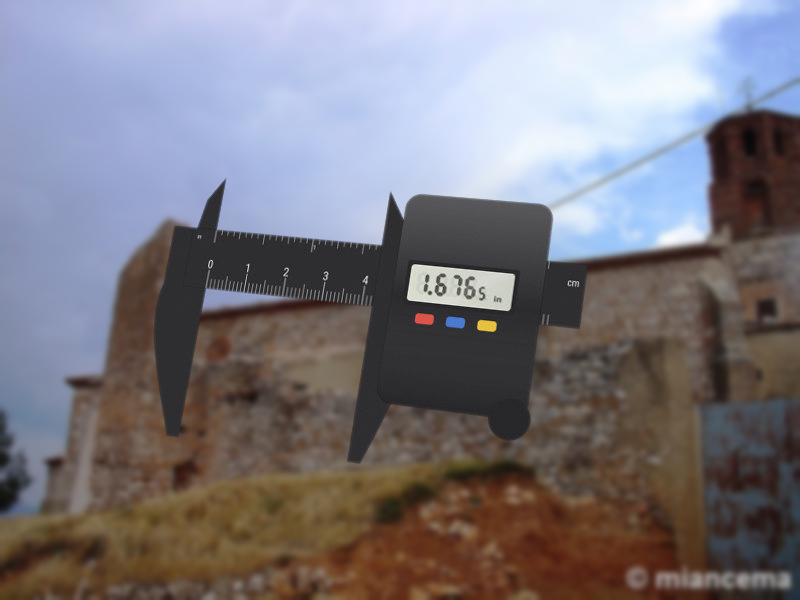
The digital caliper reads 1.6765 in
